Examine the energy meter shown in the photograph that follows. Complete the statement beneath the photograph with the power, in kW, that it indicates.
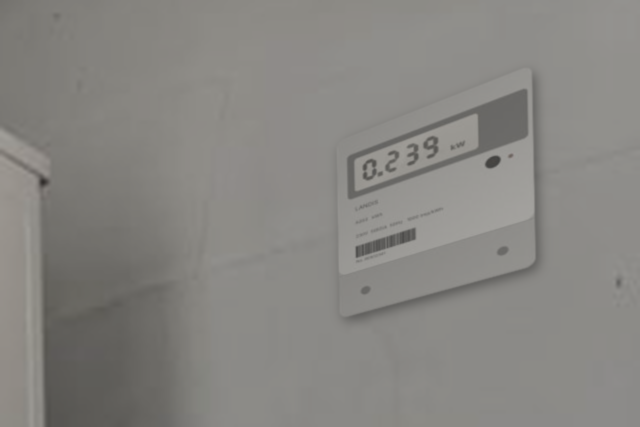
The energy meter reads 0.239 kW
